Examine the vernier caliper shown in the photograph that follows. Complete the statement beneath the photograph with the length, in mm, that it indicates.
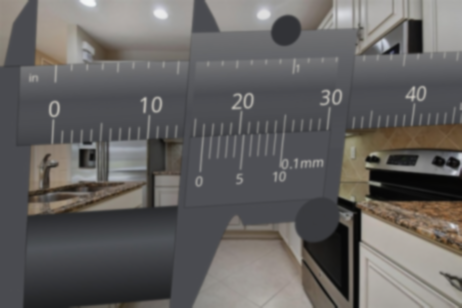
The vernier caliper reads 16.0 mm
